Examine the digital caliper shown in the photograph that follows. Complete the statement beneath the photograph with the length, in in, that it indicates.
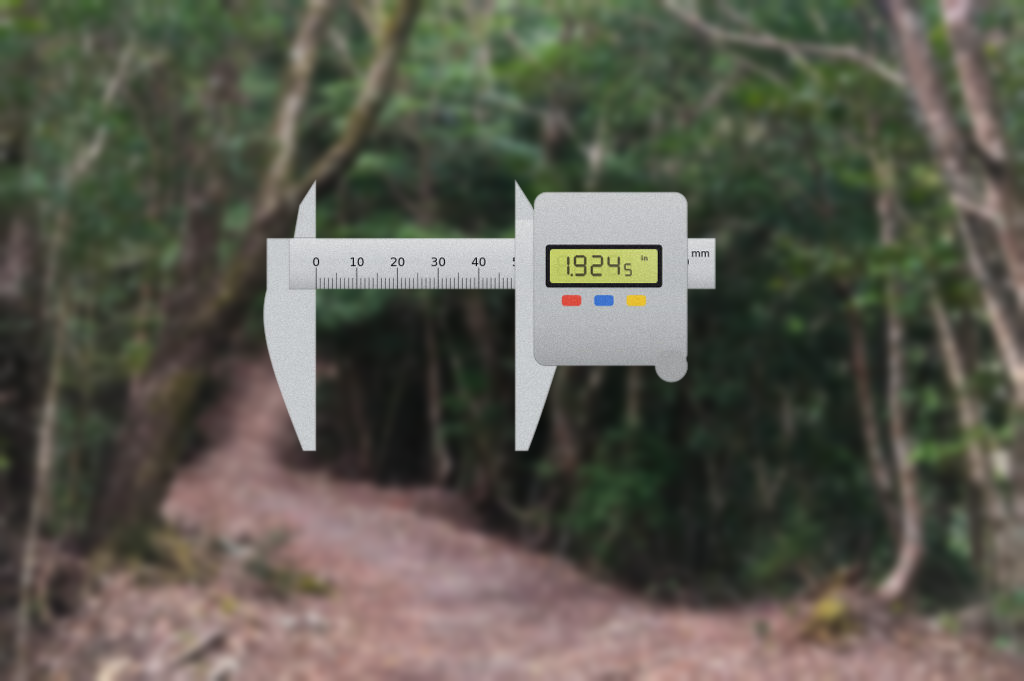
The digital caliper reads 1.9245 in
